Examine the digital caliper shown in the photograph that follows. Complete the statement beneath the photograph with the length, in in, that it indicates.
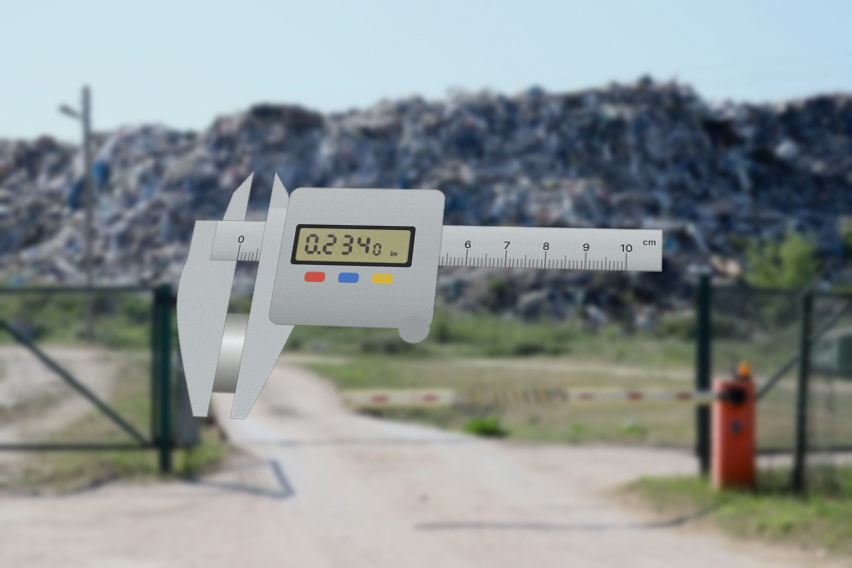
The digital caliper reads 0.2340 in
